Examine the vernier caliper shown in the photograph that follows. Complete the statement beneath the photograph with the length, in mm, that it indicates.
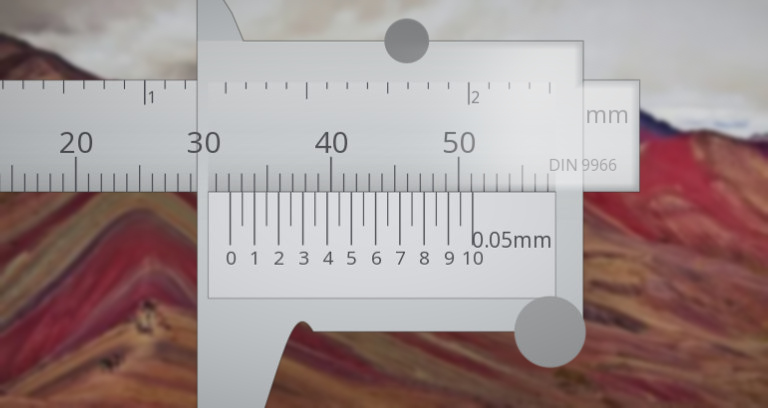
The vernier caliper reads 32.1 mm
